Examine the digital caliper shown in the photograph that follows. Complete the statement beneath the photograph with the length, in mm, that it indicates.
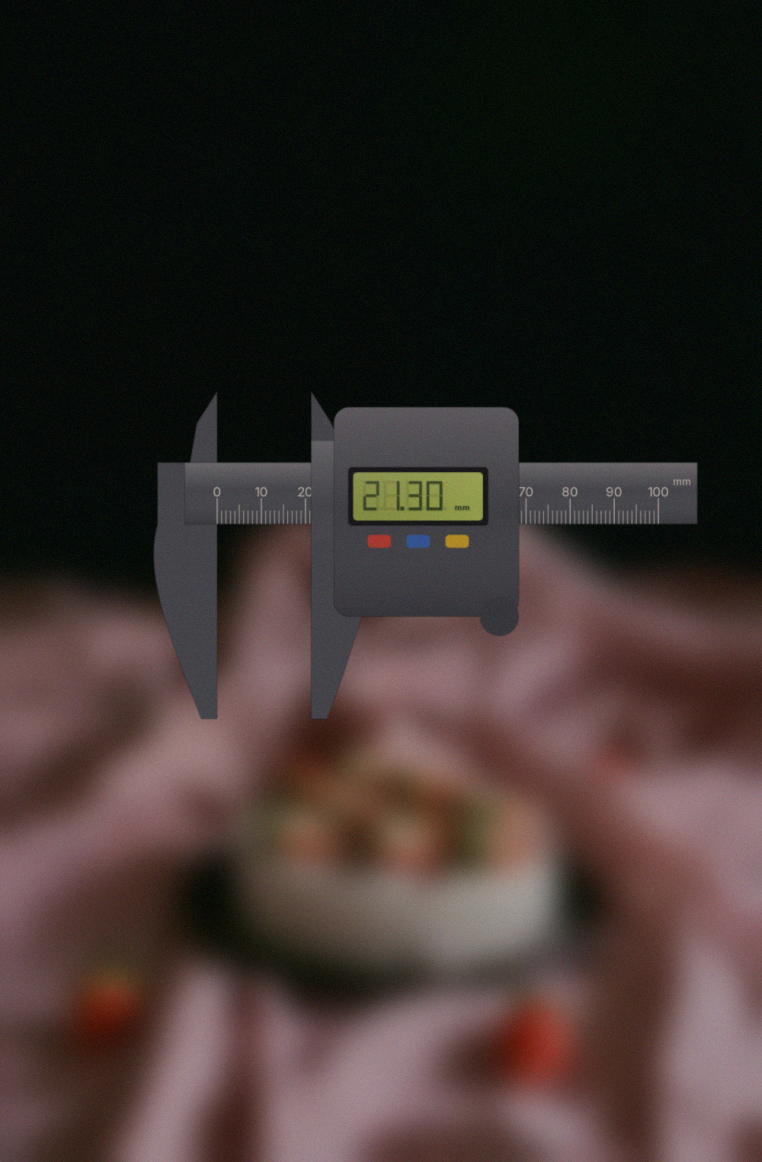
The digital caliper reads 21.30 mm
